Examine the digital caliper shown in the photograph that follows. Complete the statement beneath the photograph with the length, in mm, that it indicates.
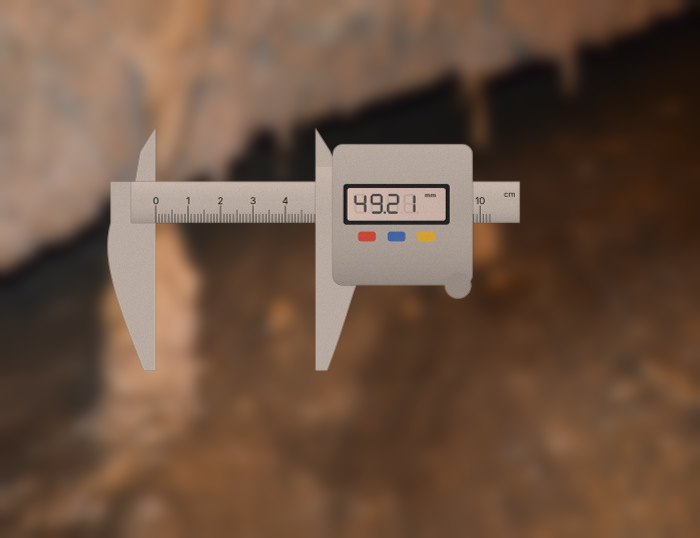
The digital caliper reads 49.21 mm
